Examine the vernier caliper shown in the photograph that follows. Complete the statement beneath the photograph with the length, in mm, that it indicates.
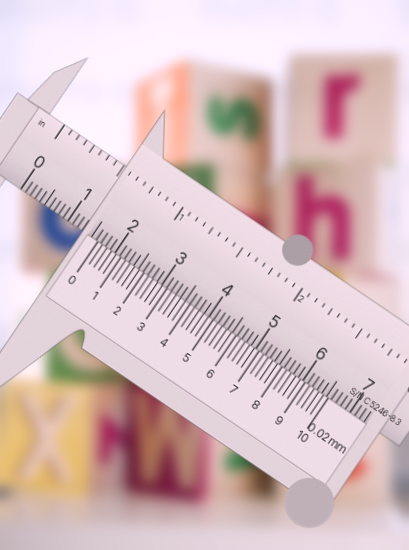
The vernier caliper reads 16.4 mm
